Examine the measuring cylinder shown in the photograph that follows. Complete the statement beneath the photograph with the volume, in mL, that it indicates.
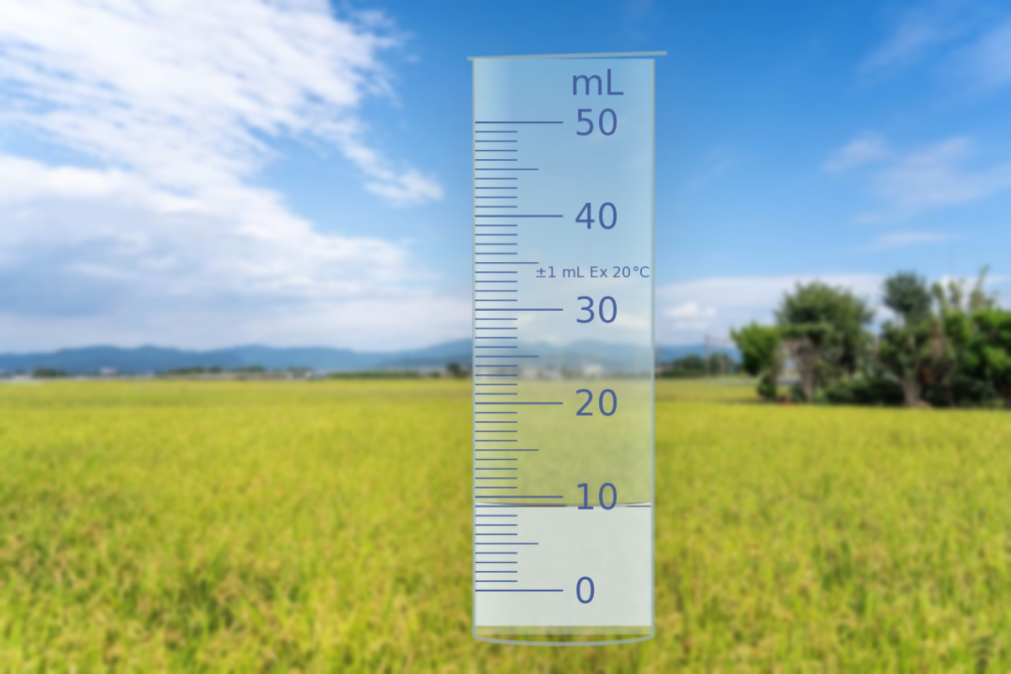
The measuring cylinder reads 9 mL
